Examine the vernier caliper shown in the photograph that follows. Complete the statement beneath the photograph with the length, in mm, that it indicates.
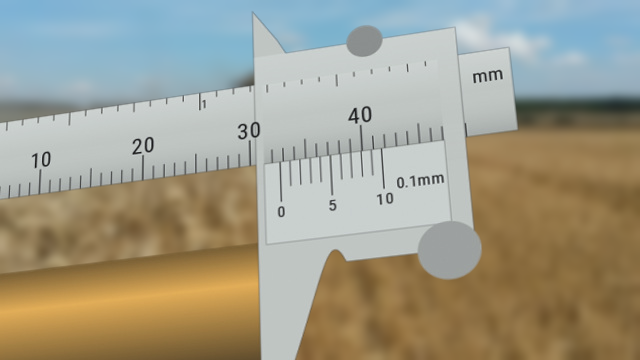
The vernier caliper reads 32.7 mm
